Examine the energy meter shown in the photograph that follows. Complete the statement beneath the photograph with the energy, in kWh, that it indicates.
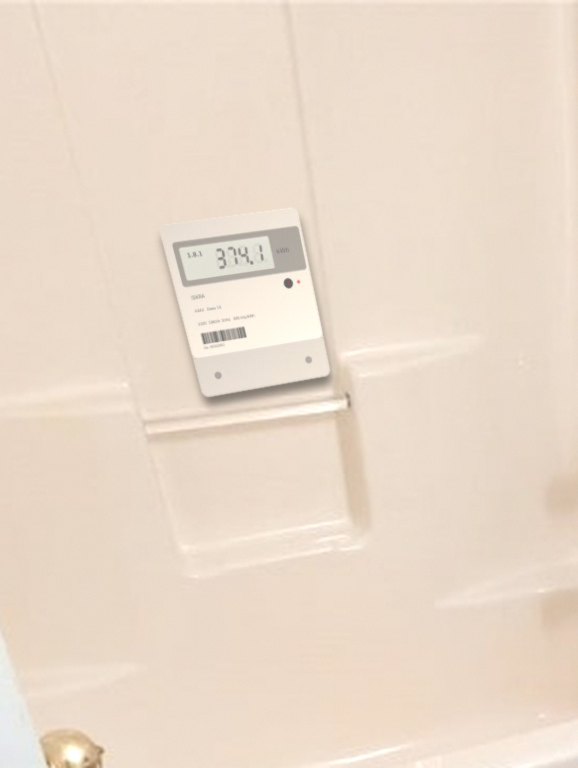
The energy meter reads 374.1 kWh
